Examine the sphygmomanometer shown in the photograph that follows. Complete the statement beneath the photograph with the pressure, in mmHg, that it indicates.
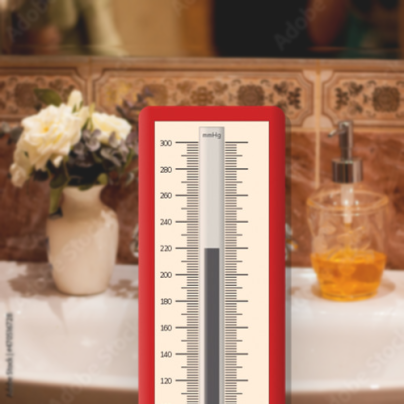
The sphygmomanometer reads 220 mmHg
